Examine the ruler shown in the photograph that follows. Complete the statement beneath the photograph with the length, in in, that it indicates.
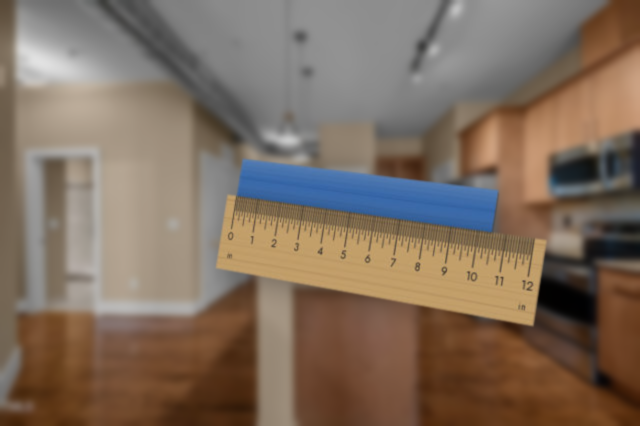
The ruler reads 10.5 in
